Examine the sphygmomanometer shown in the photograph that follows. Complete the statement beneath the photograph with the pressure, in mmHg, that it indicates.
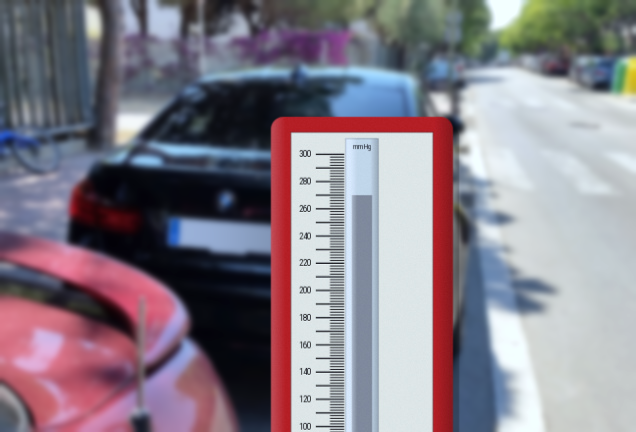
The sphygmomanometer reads 270 mmHg
